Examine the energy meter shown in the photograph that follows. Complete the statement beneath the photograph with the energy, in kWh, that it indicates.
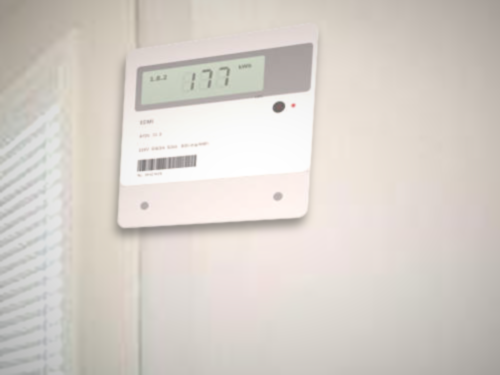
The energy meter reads 177 kWh
